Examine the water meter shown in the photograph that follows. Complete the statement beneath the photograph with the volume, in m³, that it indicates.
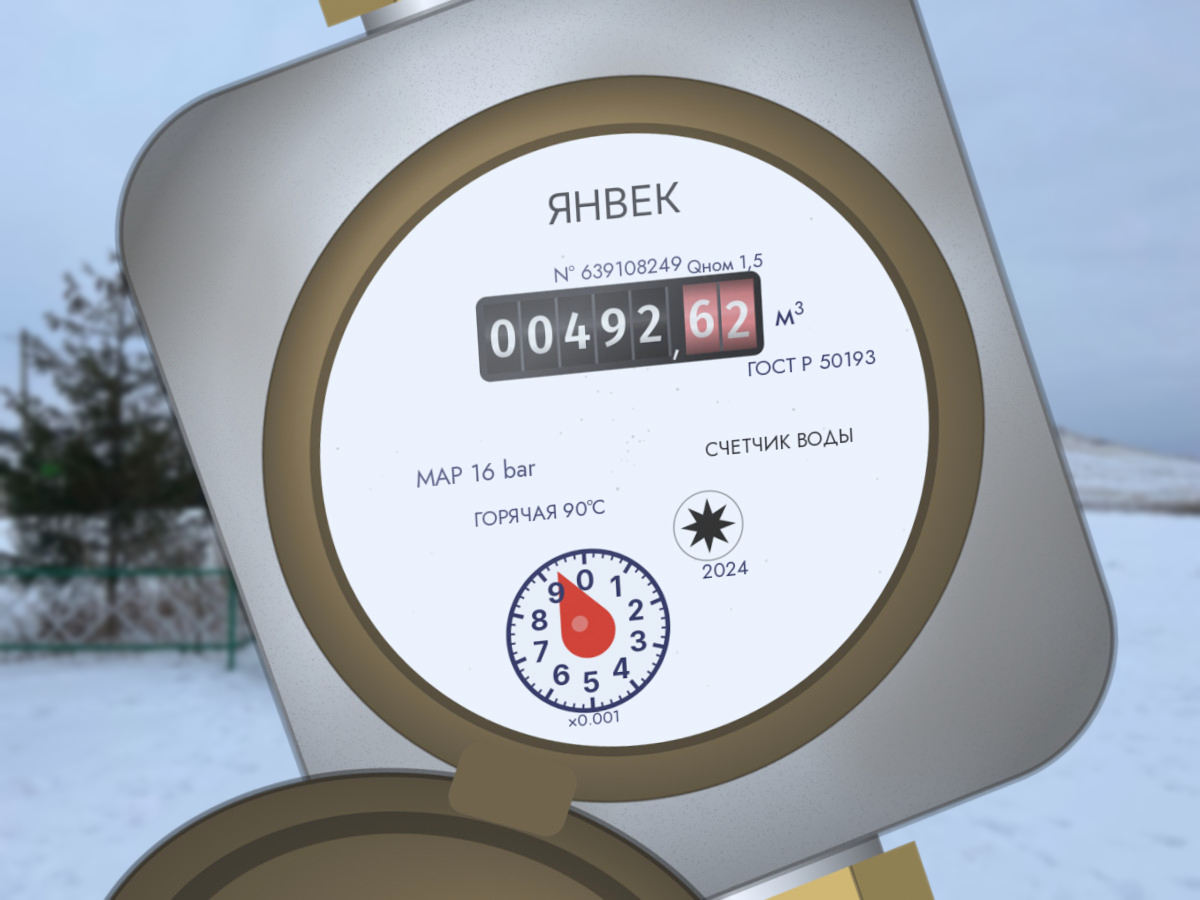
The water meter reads 492.619 m³
